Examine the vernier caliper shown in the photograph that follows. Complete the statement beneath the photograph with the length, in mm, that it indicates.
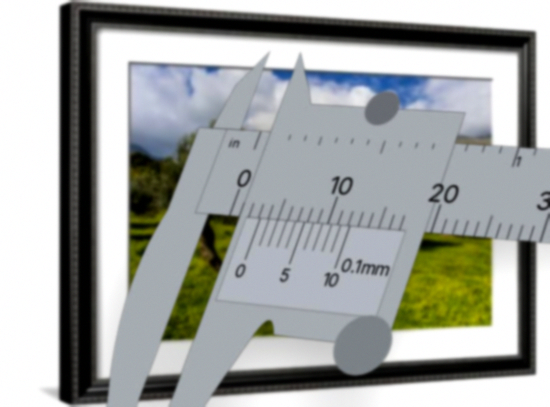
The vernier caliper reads 3.2 mm
